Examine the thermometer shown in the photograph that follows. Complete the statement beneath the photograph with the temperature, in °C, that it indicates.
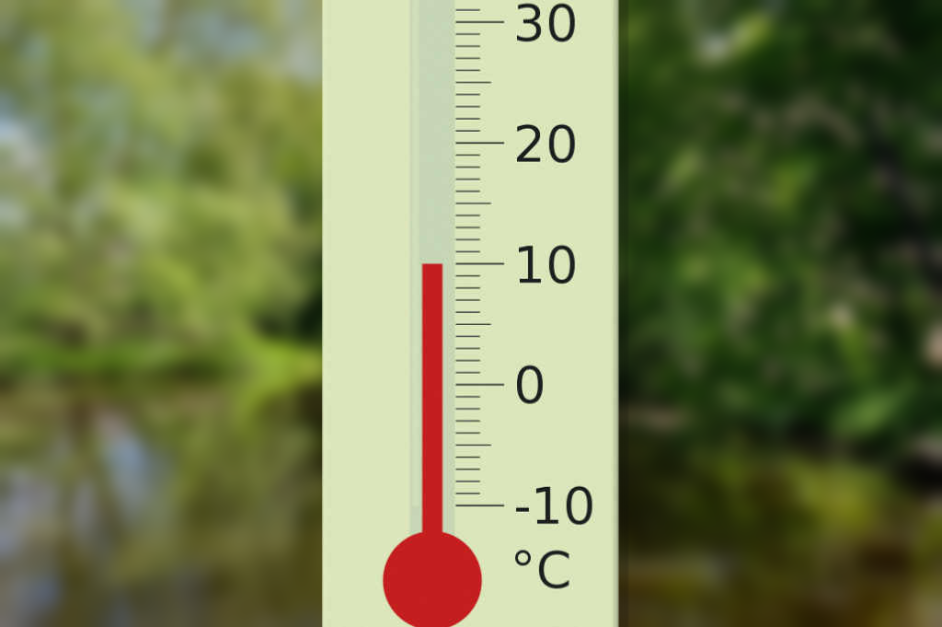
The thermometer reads 10 °C
